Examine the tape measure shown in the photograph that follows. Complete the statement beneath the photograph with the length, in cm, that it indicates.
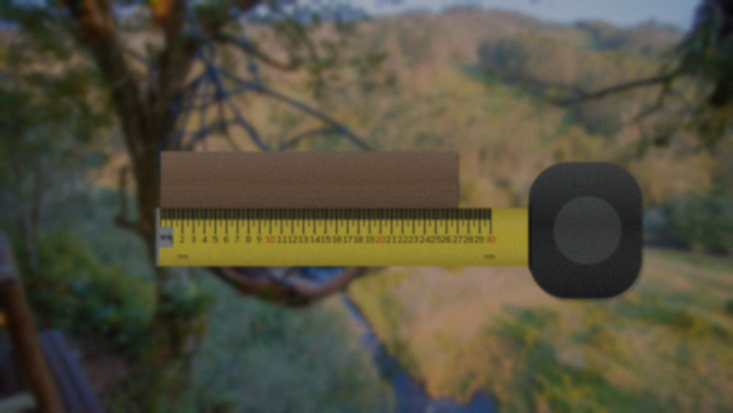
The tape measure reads 27 cm
